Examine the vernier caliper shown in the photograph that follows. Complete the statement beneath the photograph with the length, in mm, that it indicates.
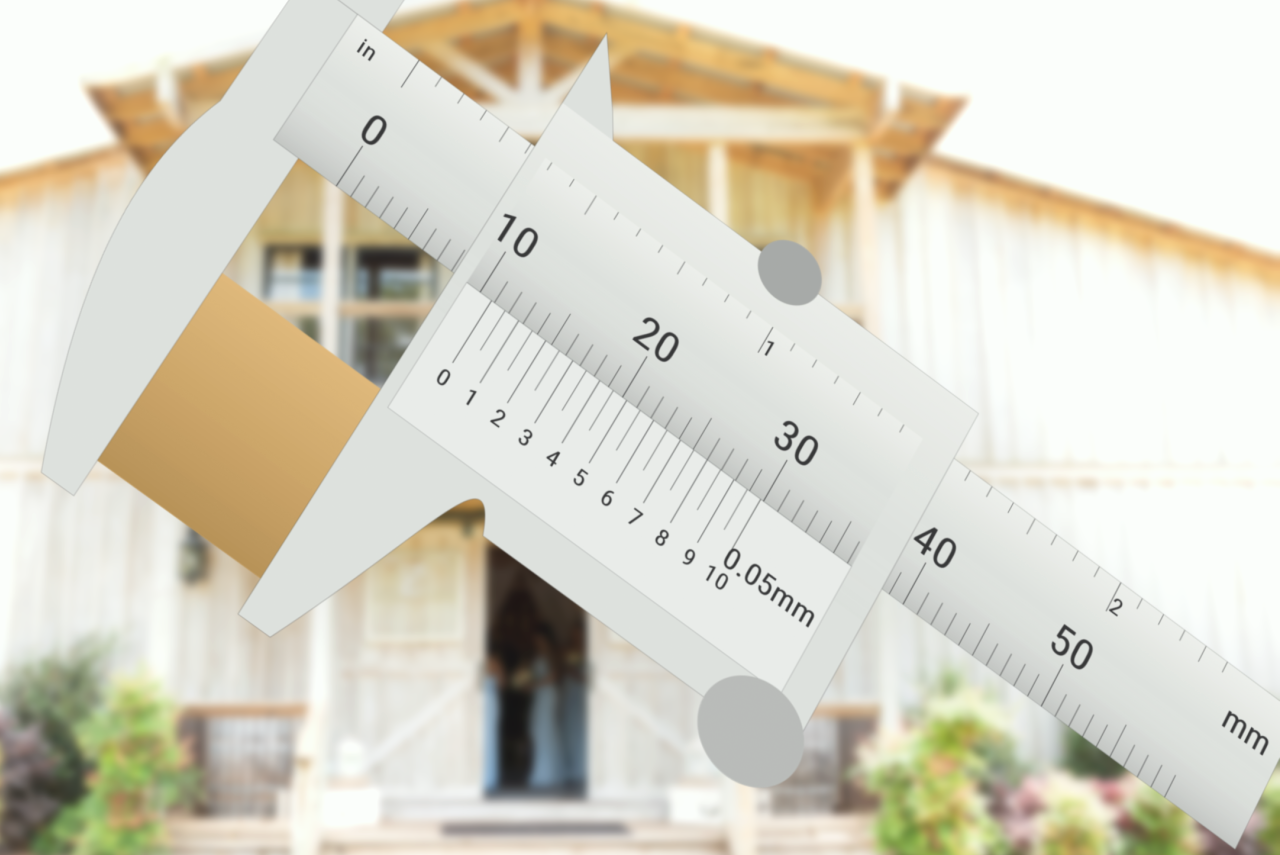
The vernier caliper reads 10.8 mm
